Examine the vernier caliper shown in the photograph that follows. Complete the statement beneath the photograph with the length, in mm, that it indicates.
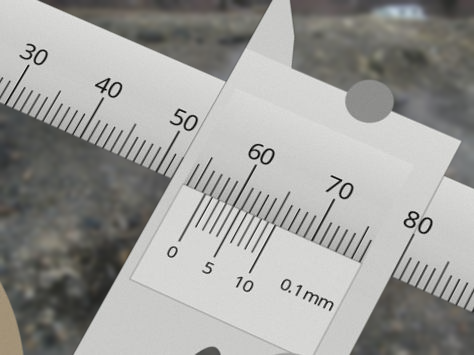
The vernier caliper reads 56.4 mm
